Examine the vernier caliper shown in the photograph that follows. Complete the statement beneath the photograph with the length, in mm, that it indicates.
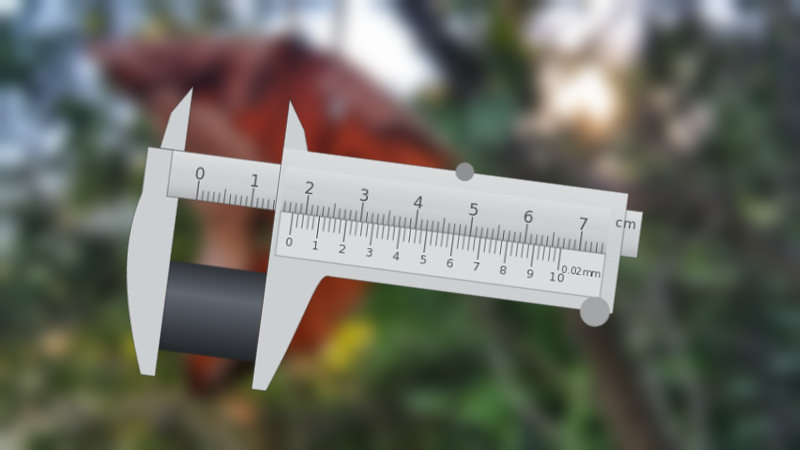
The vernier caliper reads 17.6 mm
